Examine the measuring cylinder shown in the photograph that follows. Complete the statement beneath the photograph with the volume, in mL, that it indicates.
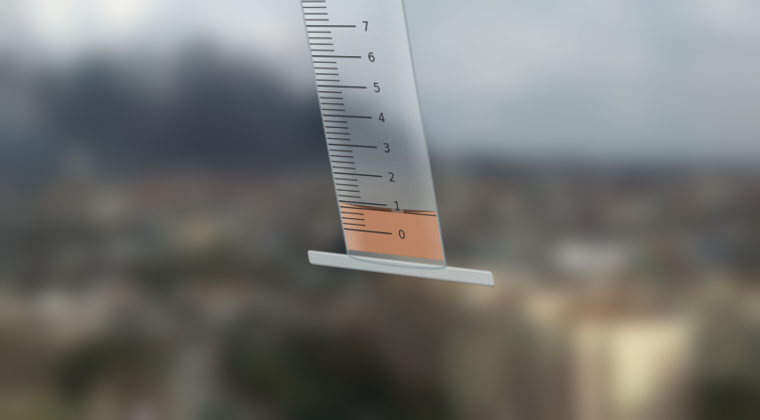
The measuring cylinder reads 0.8 mL
